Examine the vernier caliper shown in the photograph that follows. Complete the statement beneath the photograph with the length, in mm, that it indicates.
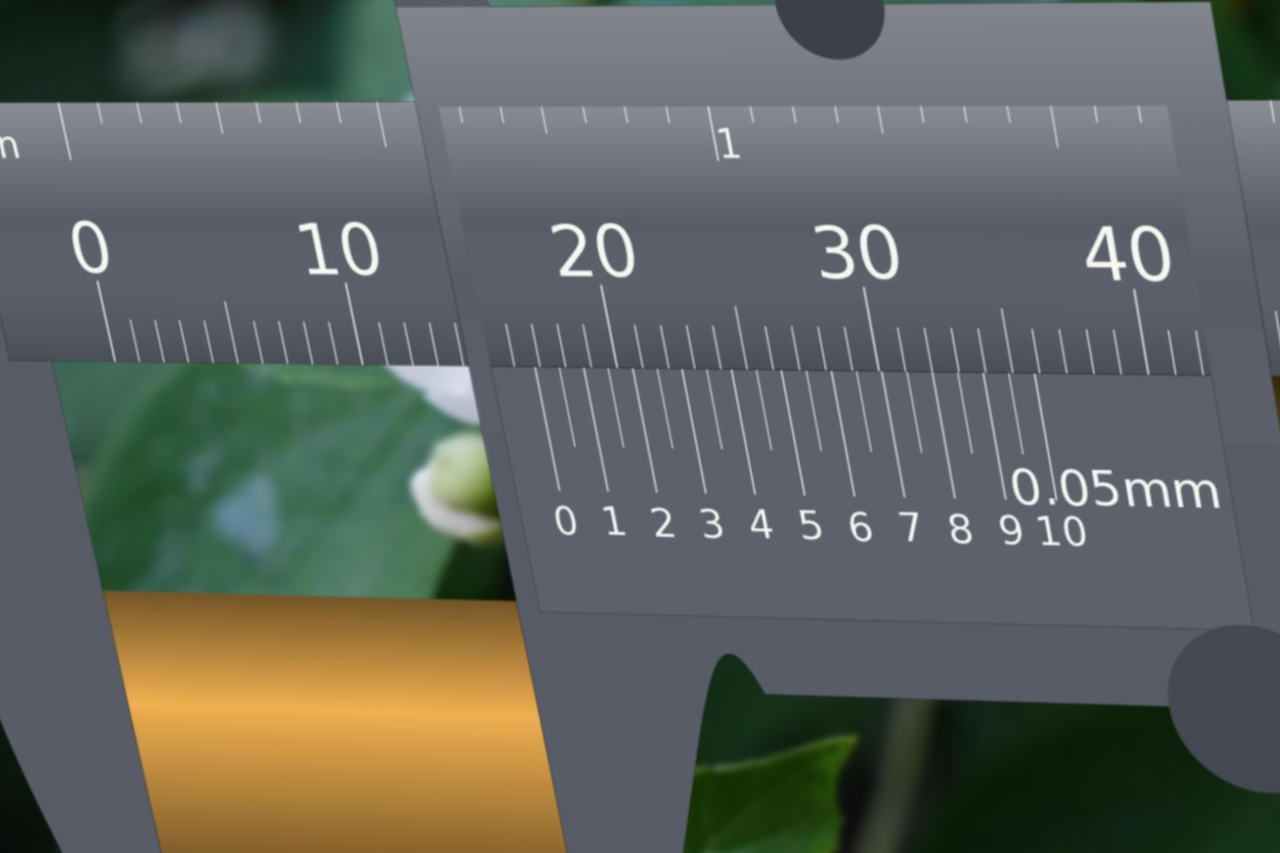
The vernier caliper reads 16.8 mm
